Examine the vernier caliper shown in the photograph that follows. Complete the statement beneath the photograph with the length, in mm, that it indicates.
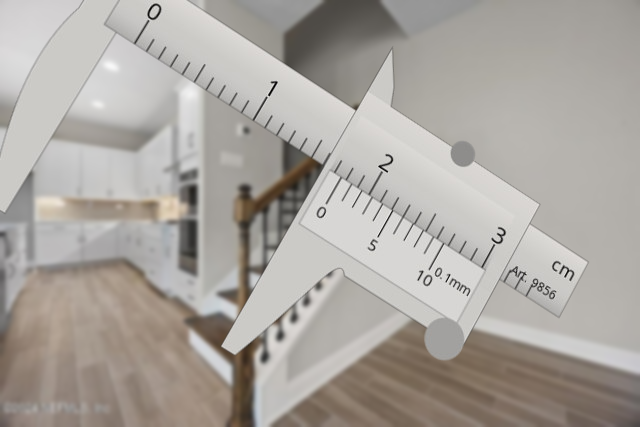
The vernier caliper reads 17.6 mm
